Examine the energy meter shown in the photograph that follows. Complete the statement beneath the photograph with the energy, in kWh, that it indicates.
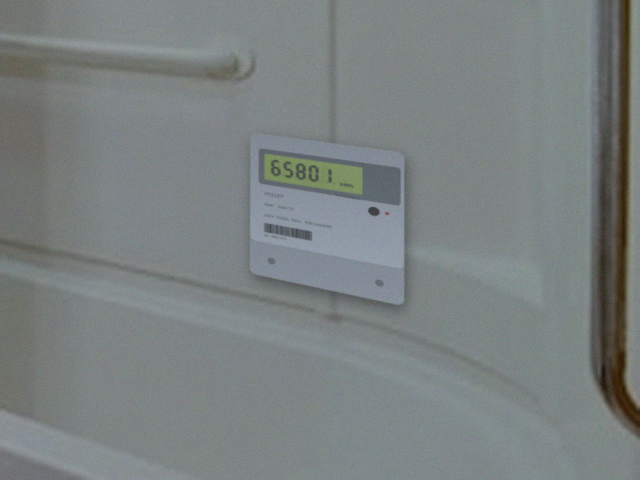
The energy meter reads 65801 kWh
